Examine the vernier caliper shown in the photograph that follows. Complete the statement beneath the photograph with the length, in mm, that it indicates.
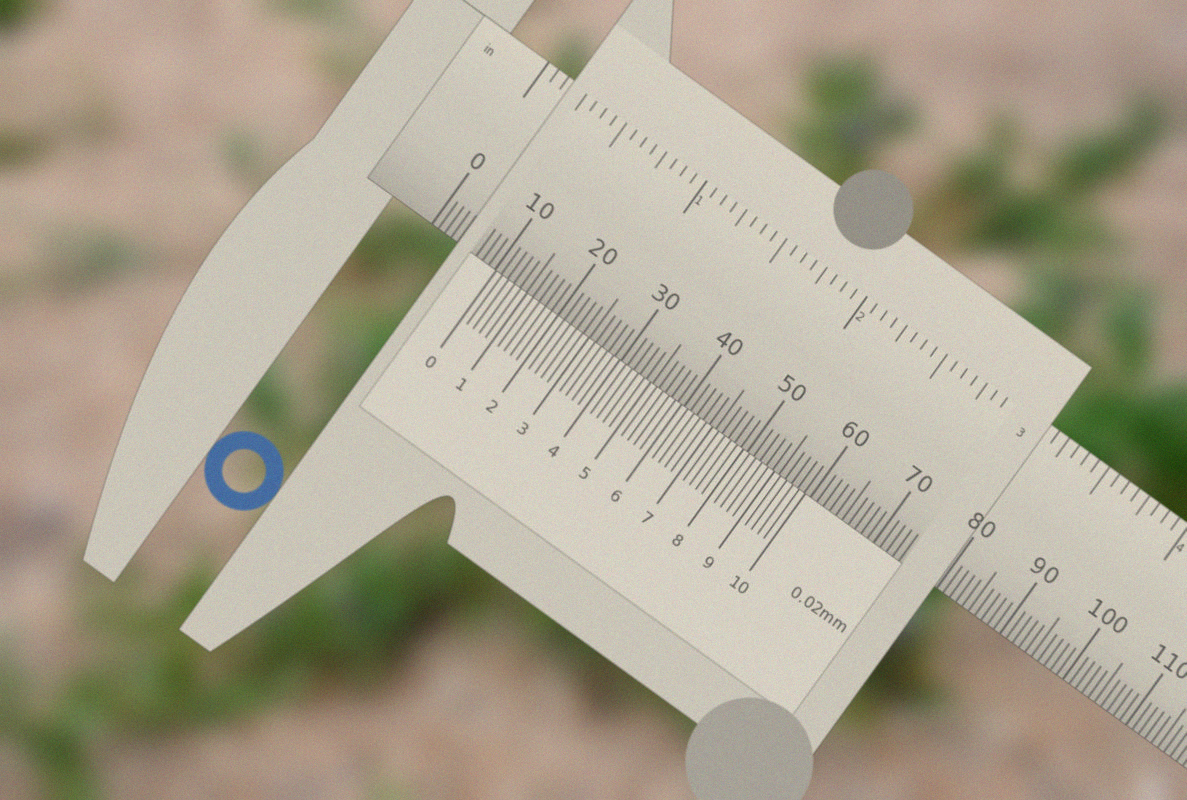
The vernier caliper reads 10.2 mm
